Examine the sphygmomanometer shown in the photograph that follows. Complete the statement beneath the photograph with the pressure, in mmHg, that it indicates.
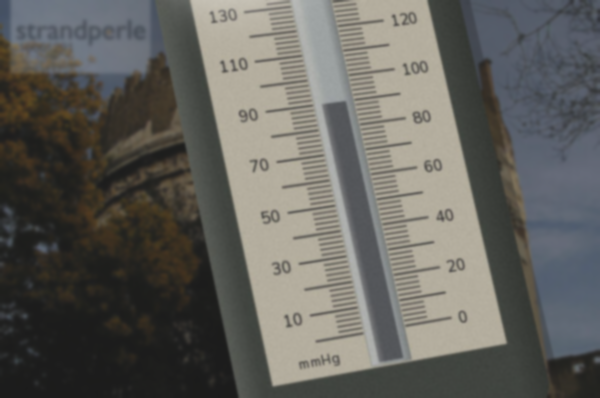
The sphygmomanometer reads 90 mmHg
